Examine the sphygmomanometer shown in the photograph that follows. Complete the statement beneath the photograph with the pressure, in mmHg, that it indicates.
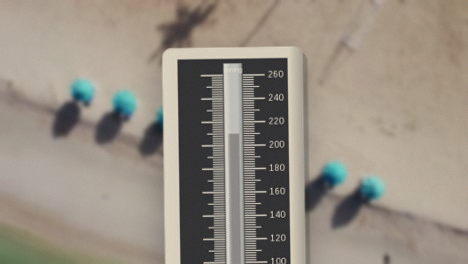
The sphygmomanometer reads 210 mmHg
